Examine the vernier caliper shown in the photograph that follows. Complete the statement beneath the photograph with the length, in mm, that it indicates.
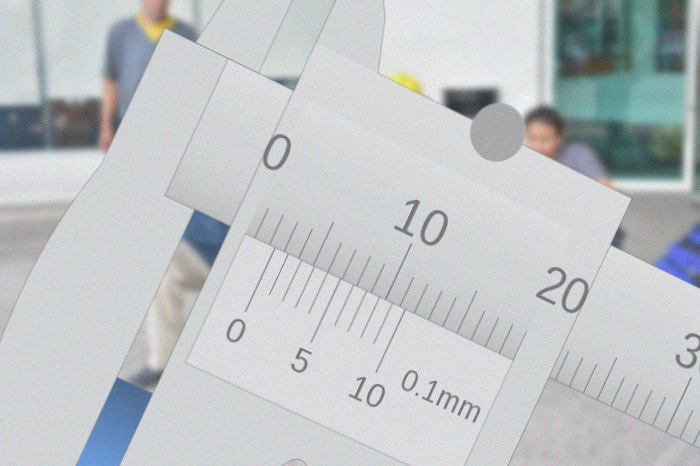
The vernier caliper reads 2.4 mm
